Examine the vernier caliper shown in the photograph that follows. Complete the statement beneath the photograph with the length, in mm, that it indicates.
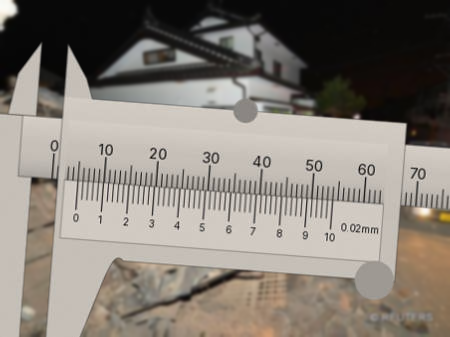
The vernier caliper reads 5.0 mm
